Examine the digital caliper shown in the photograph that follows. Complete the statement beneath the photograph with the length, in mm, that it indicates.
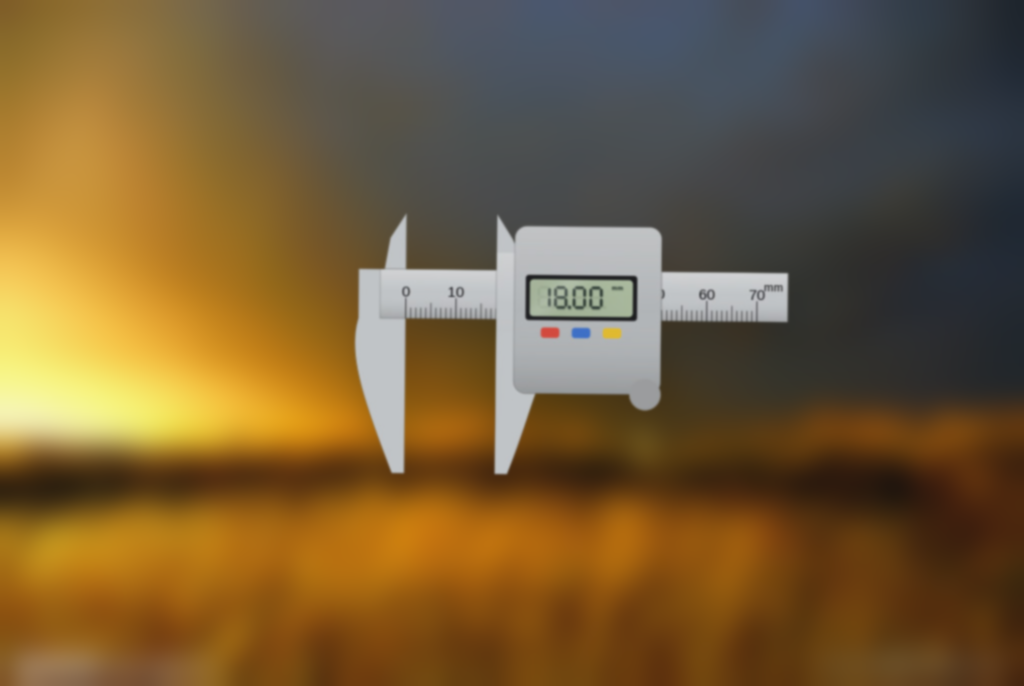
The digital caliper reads 18.00 mm
